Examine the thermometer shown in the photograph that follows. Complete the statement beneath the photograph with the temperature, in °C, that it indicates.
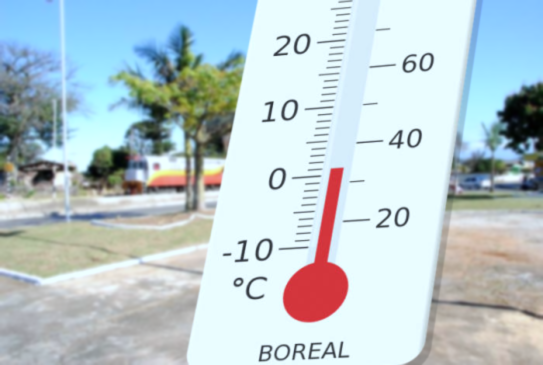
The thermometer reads 1 °C
